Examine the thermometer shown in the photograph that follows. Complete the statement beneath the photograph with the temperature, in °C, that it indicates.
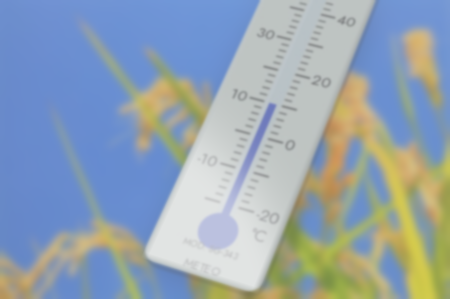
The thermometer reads 10 °C
